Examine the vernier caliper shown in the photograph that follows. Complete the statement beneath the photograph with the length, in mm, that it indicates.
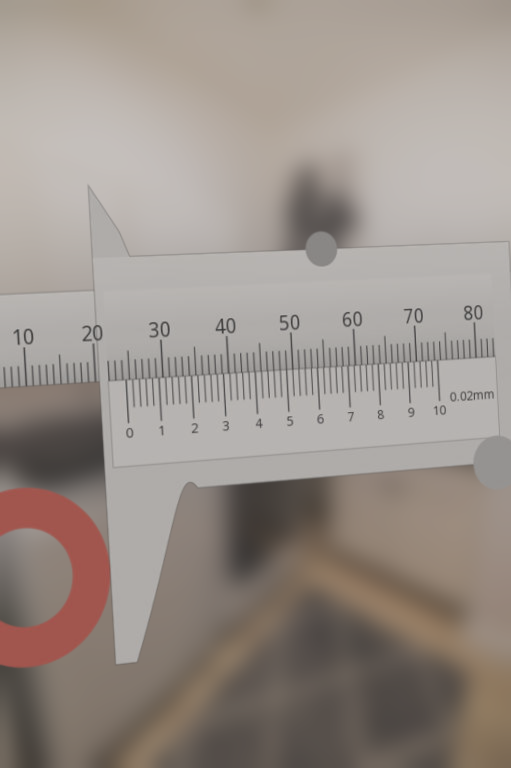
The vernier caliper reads 24.5 mm
